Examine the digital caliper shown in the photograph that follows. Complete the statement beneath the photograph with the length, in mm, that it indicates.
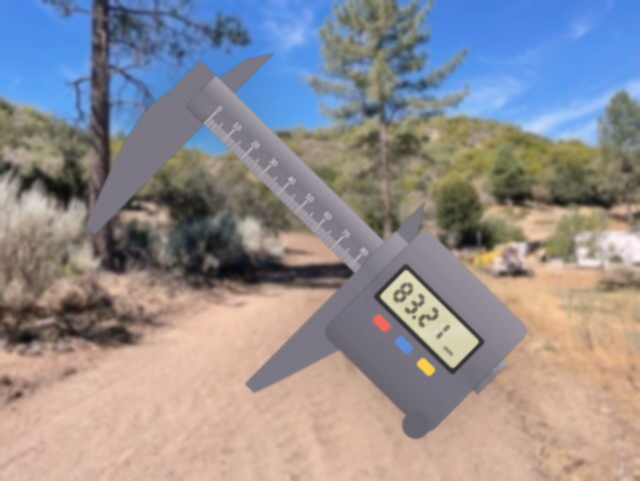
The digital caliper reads 83.21 mm
